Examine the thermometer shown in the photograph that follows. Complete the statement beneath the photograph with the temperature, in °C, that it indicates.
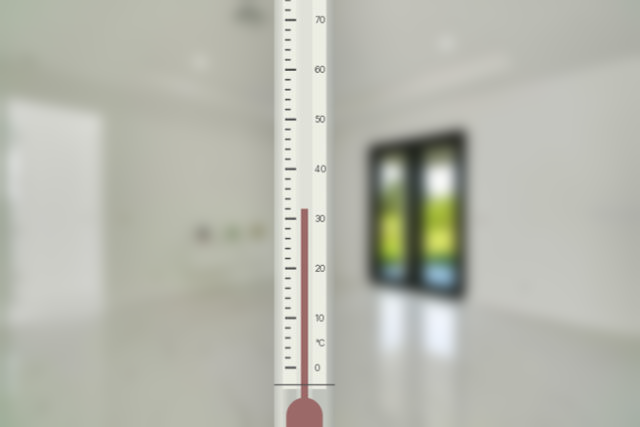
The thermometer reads 32 °C
